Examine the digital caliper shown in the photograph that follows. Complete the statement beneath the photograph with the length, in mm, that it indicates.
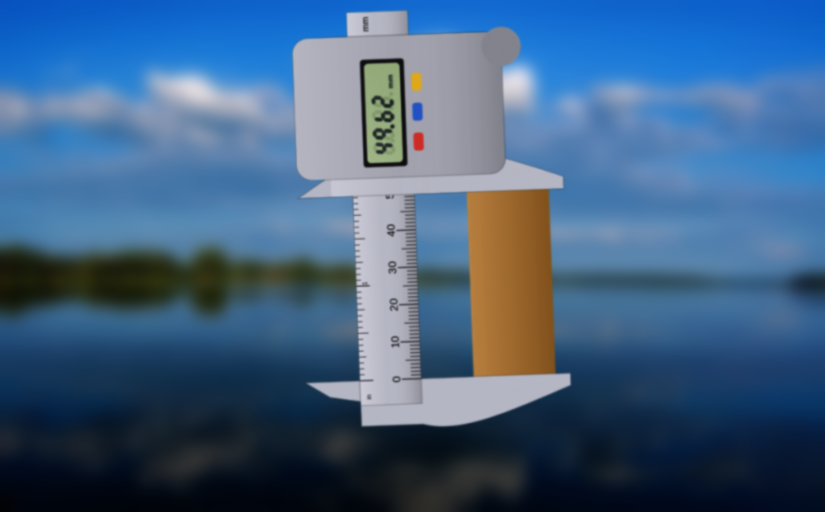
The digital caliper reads 49.62 mm
